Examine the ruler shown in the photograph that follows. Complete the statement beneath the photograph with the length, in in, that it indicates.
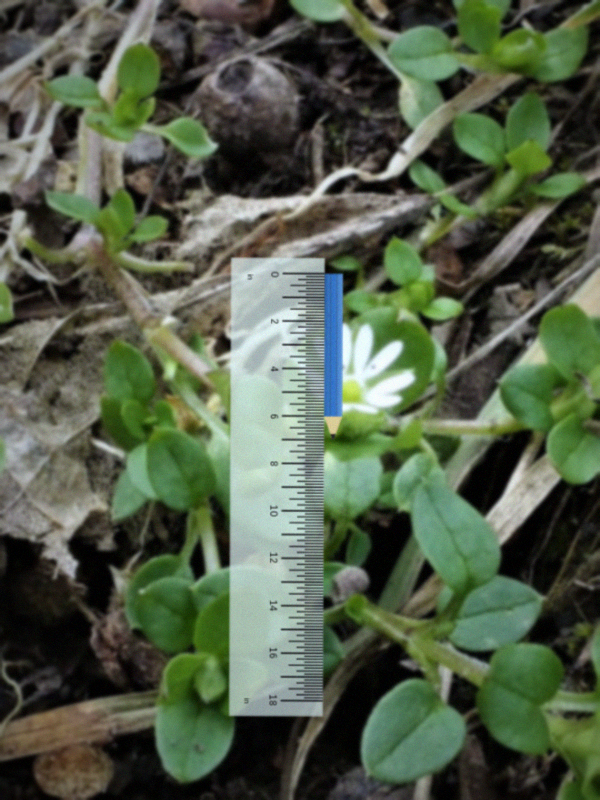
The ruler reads 7 in
